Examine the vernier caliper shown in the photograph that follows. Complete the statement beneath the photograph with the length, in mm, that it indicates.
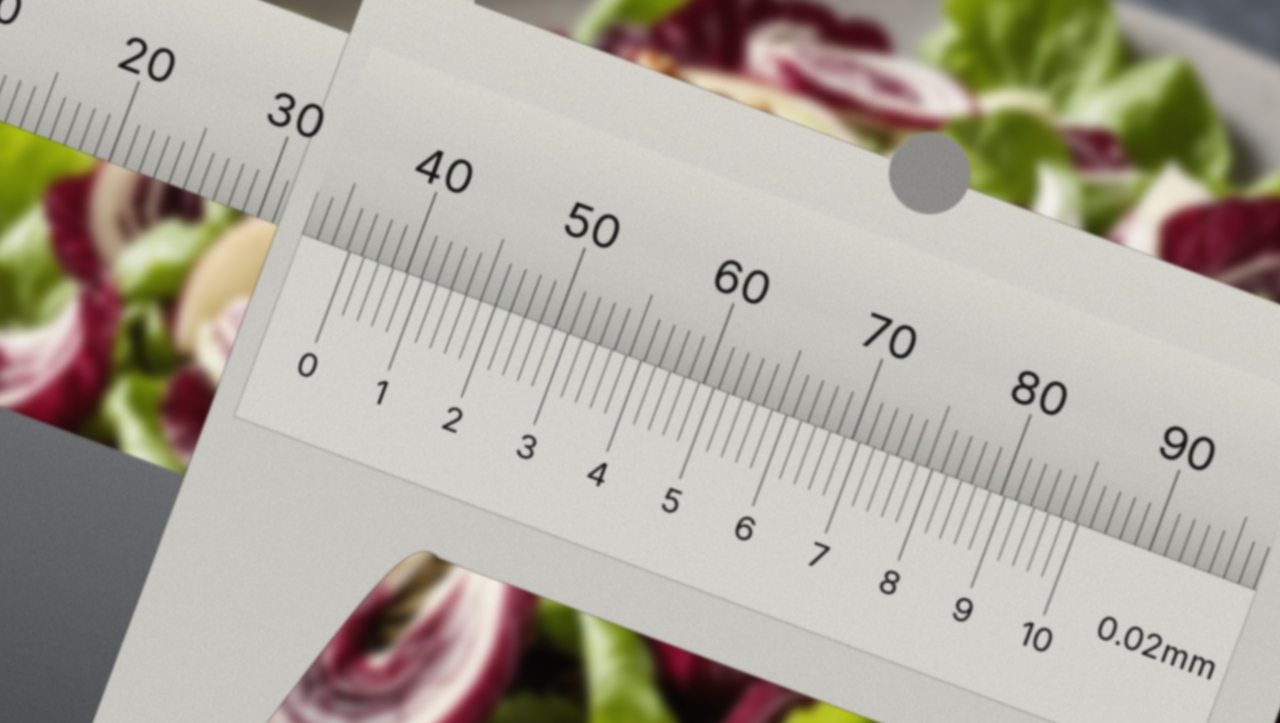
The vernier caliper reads 36.2 mm
